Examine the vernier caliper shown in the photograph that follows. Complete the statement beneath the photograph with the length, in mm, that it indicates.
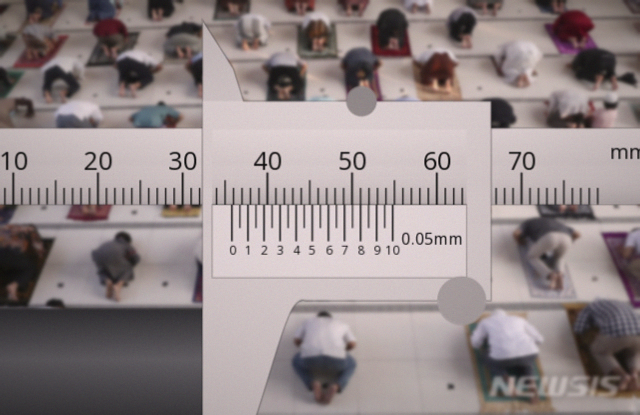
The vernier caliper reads 35.8 mm
